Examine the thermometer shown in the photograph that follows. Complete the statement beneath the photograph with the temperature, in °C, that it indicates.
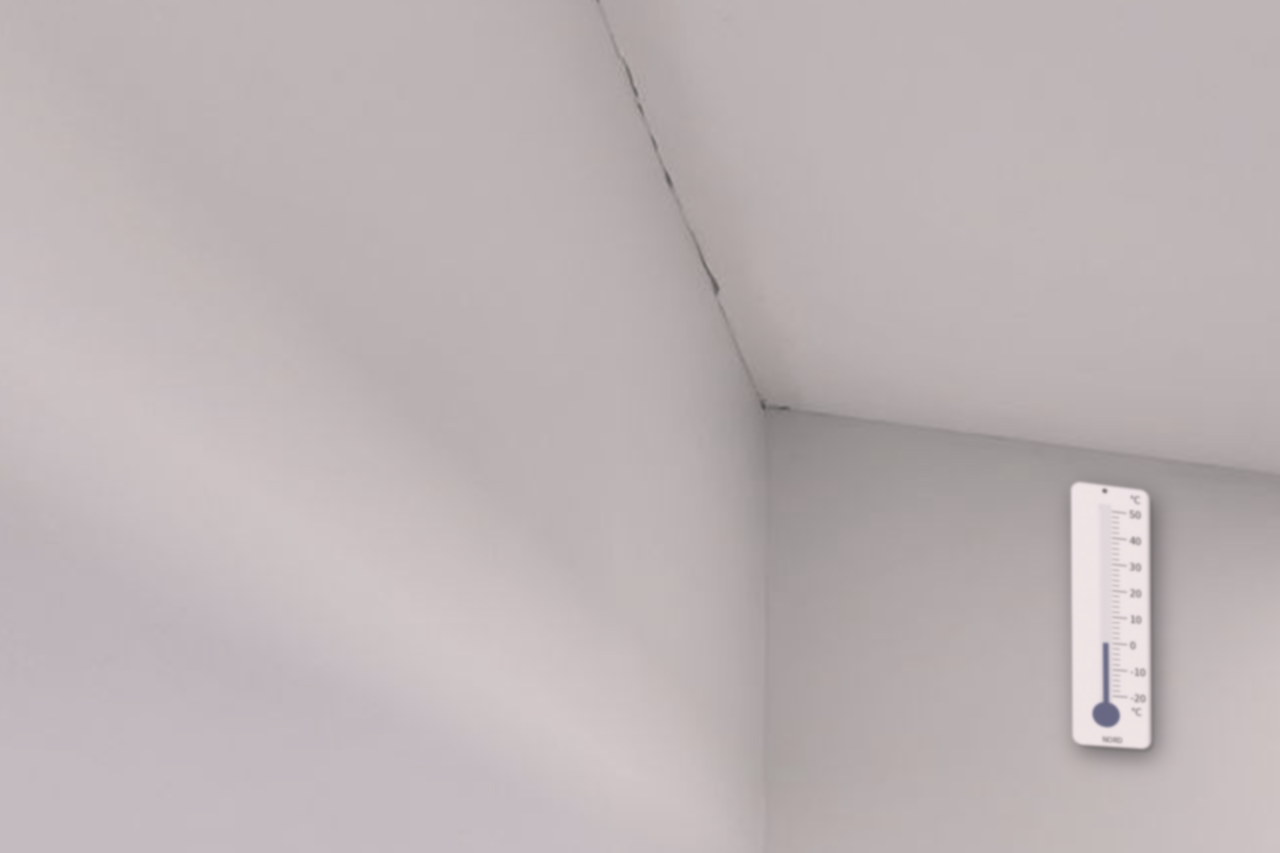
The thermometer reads 0 °C
